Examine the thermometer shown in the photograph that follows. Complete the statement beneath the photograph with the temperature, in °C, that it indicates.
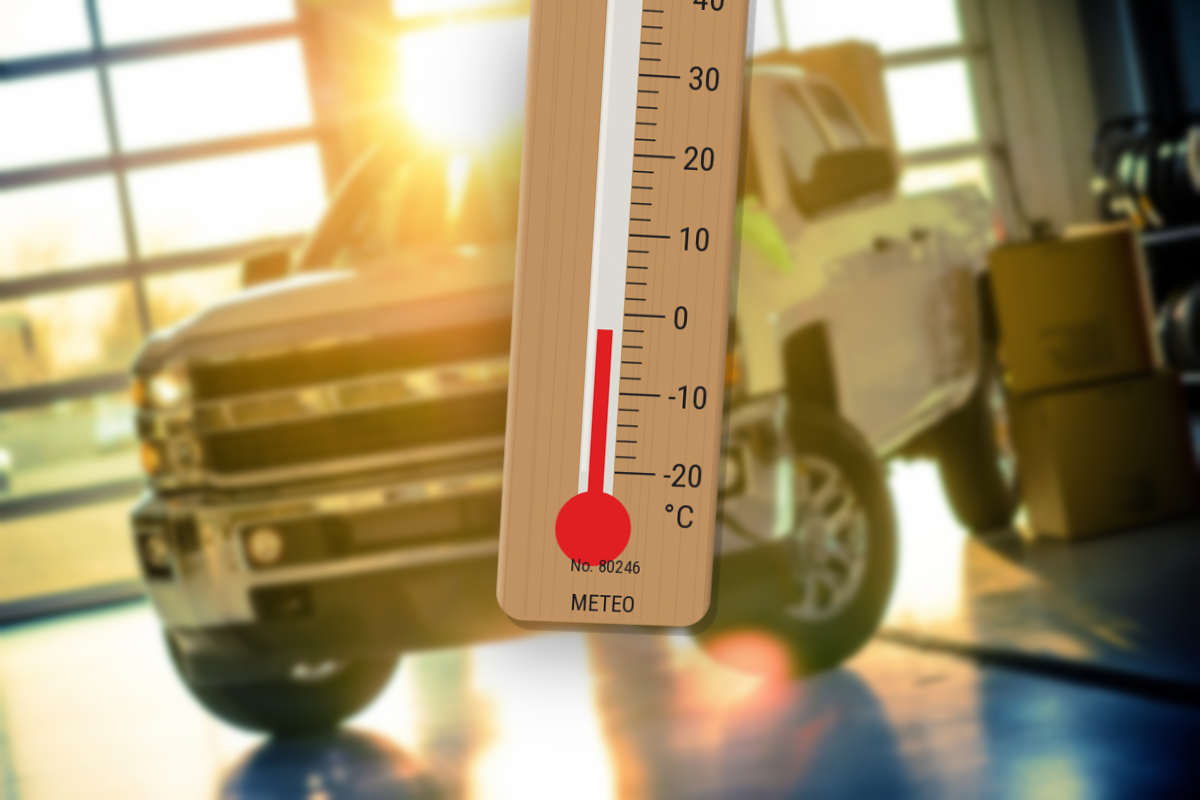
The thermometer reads -2 °C
